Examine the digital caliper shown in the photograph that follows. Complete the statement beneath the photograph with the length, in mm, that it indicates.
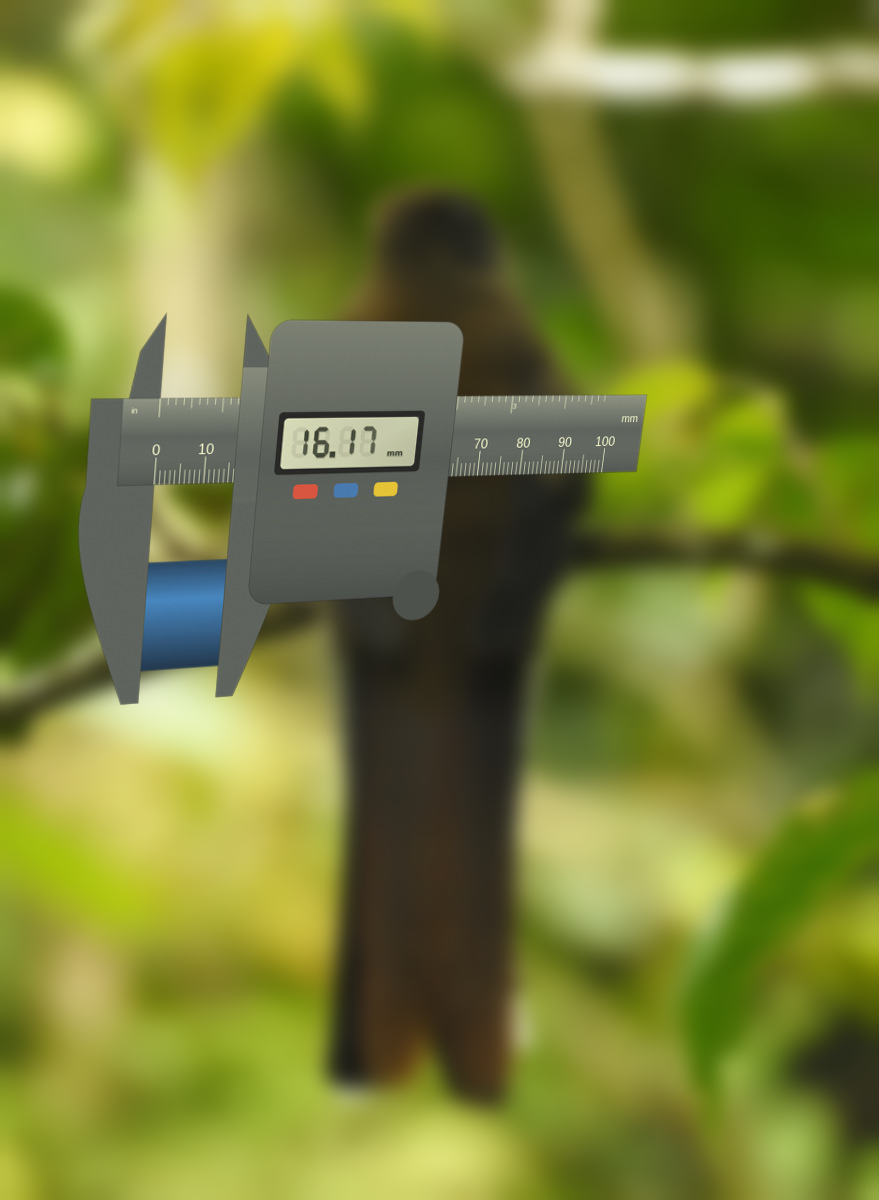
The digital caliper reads 16.17 mm
